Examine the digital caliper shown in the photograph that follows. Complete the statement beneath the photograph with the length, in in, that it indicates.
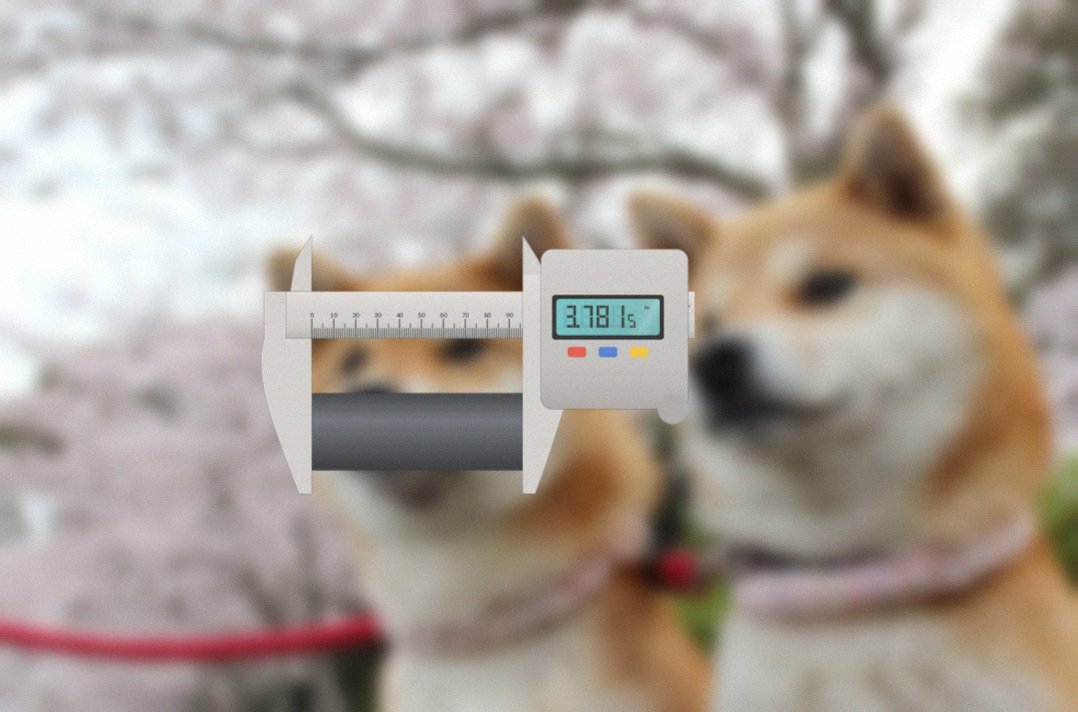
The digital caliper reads 3.7815 in
